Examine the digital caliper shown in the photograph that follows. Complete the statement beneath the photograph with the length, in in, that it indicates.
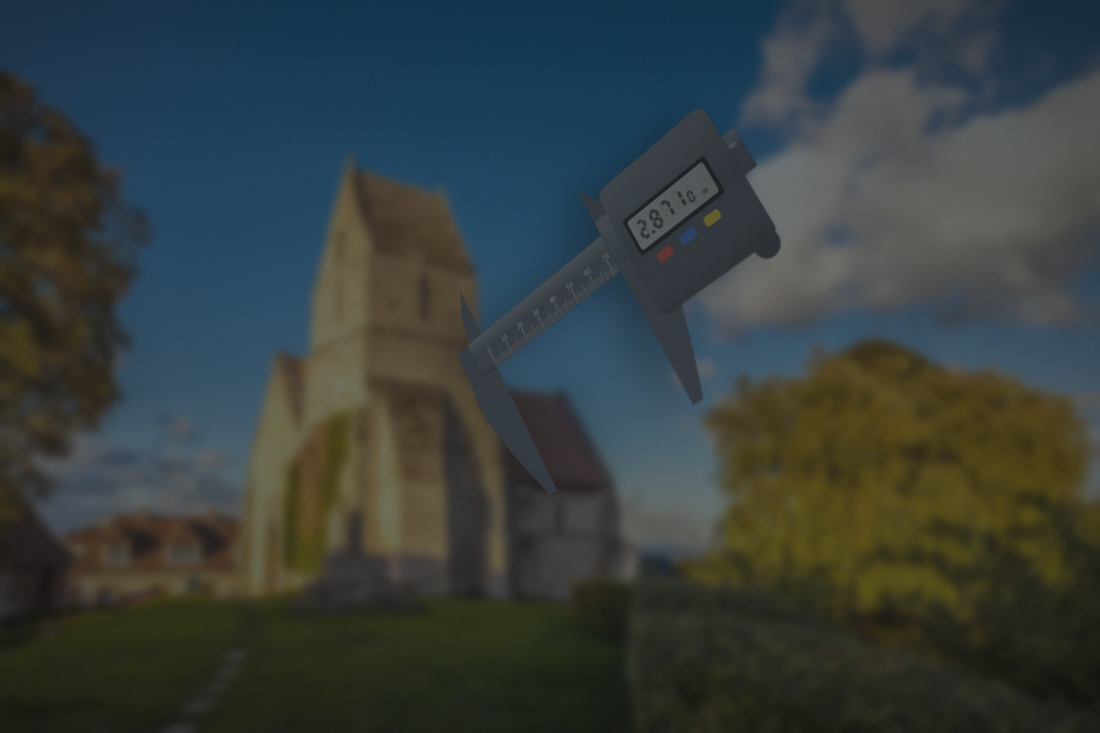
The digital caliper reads 2.8710 in
